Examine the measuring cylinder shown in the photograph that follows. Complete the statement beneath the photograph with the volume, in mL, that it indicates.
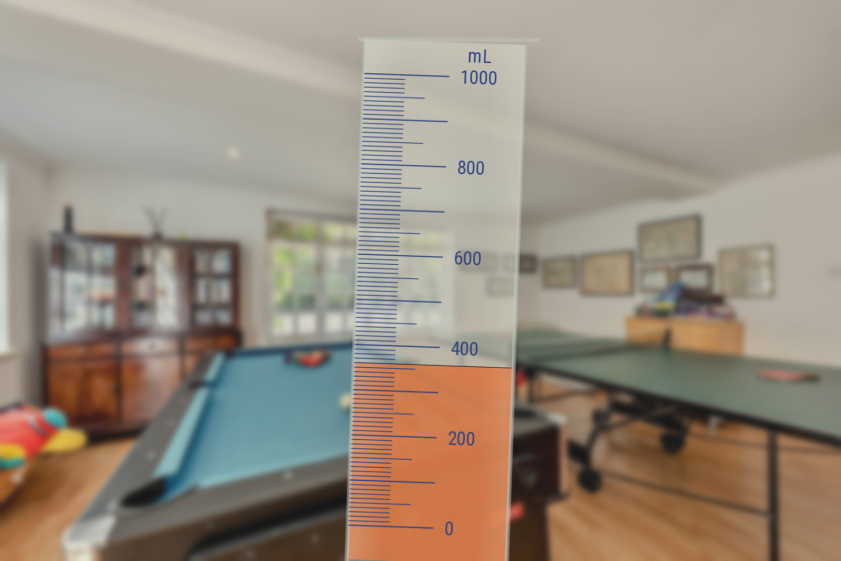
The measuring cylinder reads 360 mL
